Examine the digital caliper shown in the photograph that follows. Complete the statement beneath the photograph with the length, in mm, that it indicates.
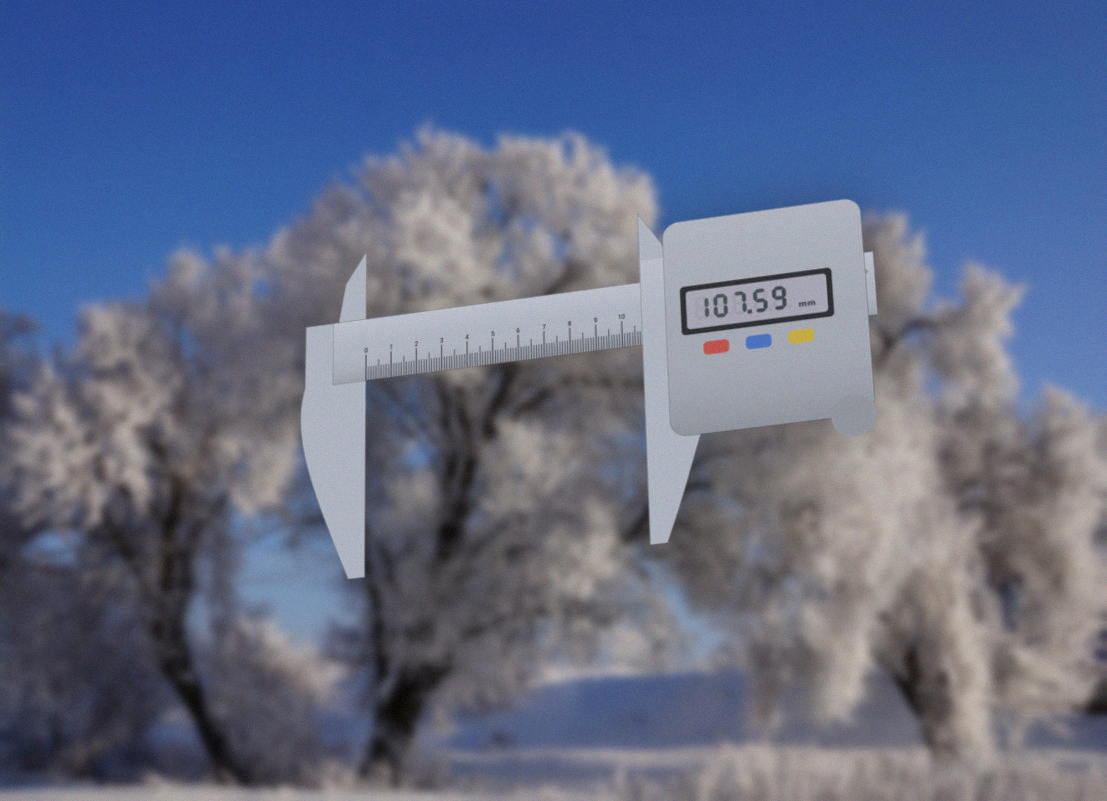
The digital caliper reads 107.59 mm
